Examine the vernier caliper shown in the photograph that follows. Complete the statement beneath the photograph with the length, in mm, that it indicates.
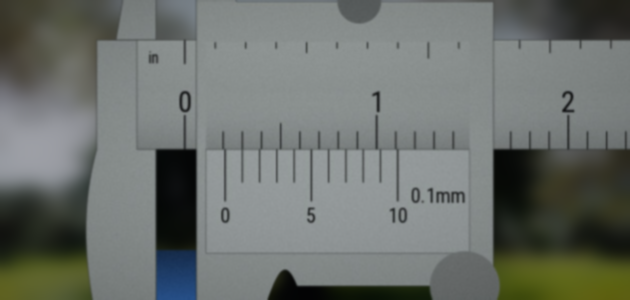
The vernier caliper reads 2.1 mm
